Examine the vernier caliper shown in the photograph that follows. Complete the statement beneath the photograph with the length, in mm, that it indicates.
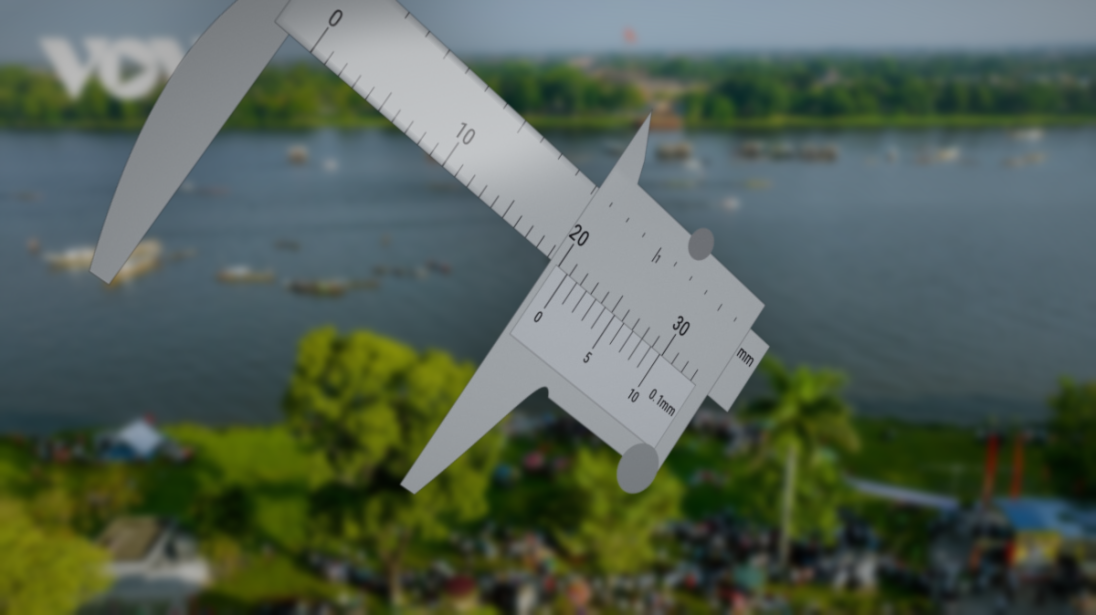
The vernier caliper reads 20.8 mm
